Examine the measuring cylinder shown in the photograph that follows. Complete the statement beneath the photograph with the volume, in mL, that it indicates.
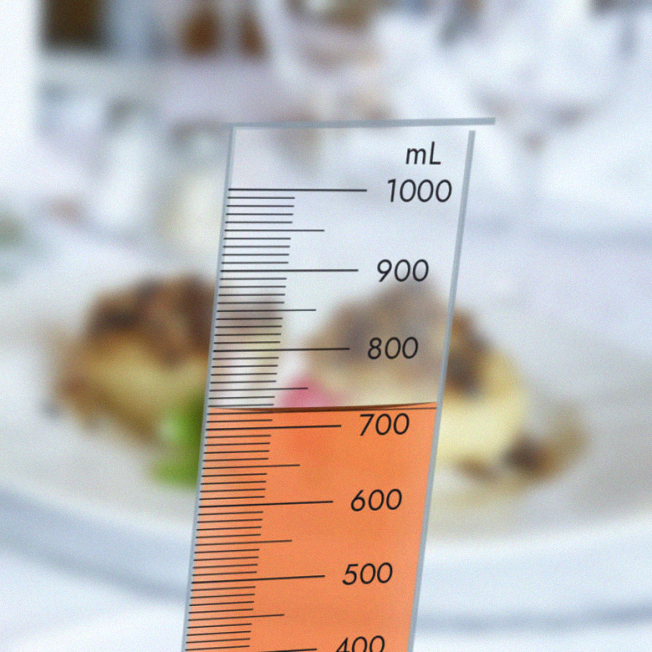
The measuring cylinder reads 720 mL
